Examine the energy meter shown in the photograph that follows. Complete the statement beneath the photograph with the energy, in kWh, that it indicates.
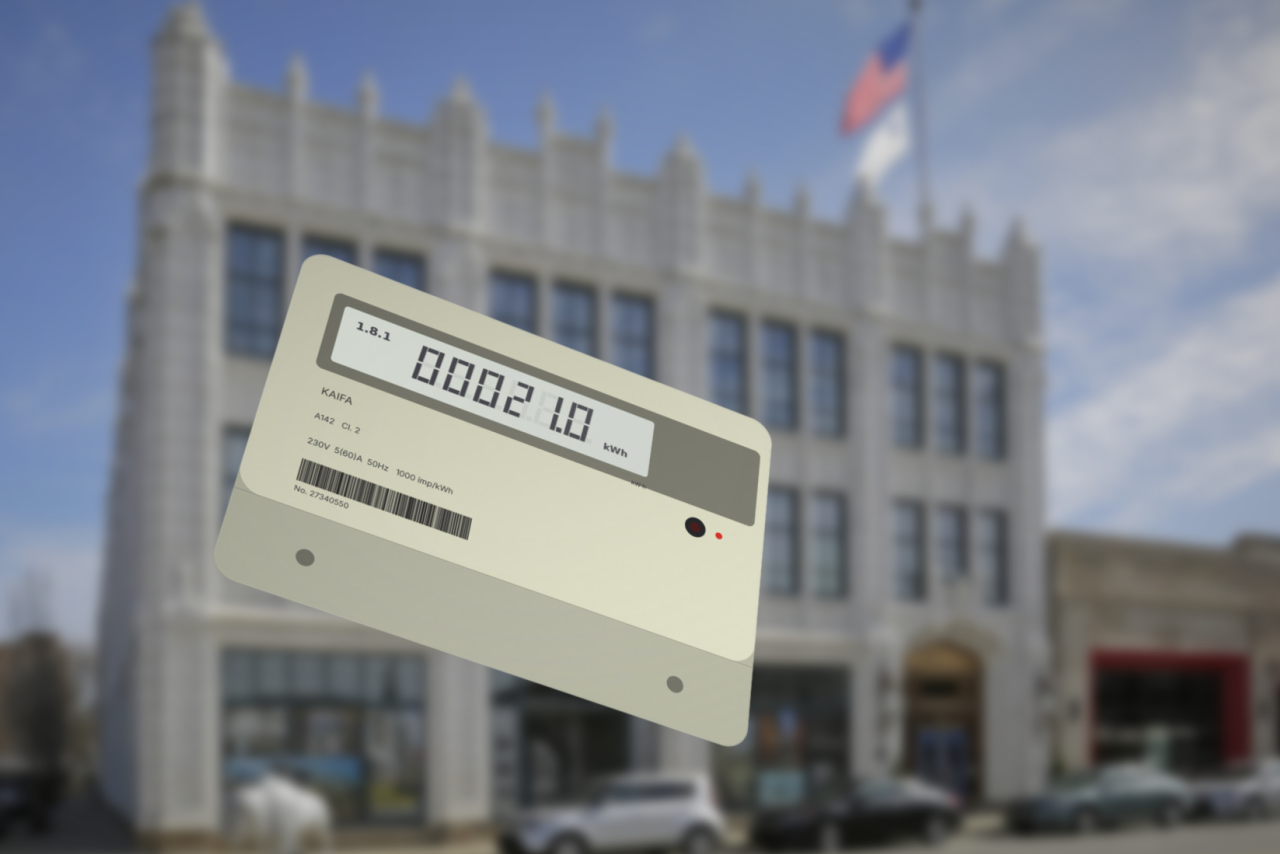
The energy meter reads 21.0 kWh
